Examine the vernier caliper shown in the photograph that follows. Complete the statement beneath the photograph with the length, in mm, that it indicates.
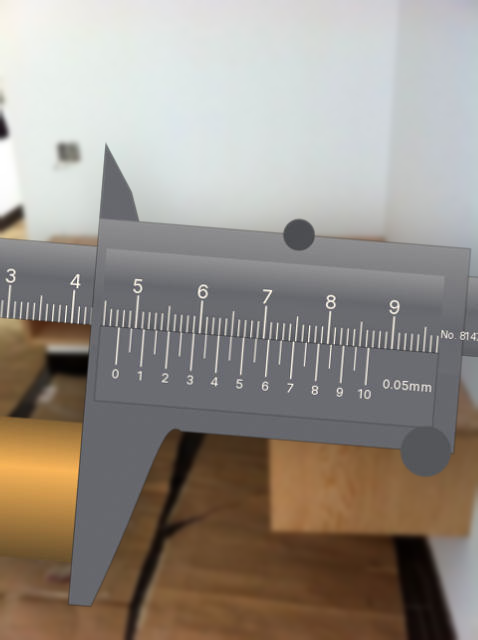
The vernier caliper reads 47.4 mm
